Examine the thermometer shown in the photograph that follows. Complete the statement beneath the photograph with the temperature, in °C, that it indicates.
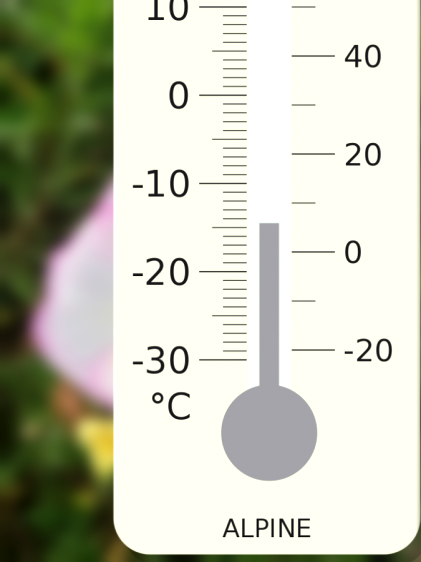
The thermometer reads -14.5 °C
